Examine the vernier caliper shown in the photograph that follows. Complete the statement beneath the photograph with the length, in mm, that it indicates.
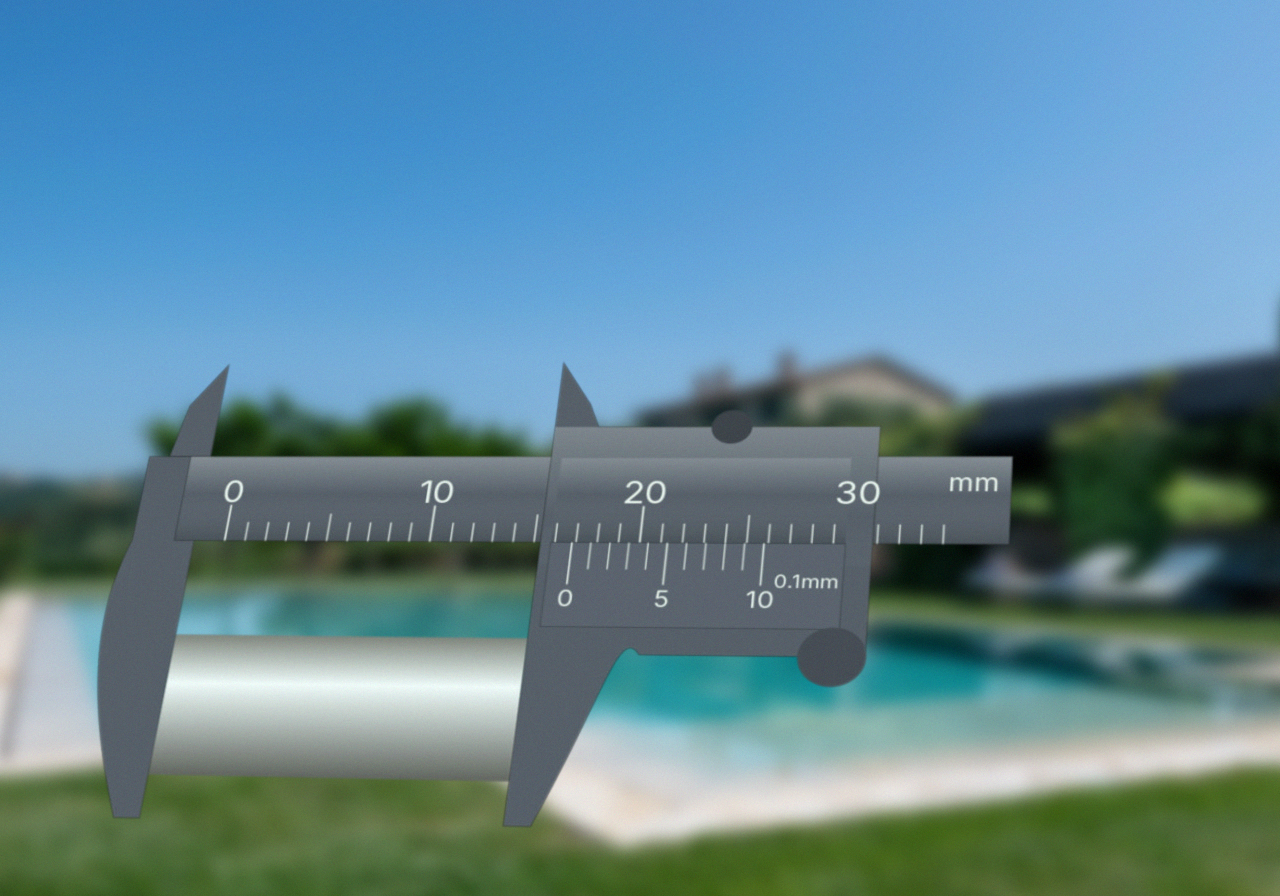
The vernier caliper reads 16.8 mm
